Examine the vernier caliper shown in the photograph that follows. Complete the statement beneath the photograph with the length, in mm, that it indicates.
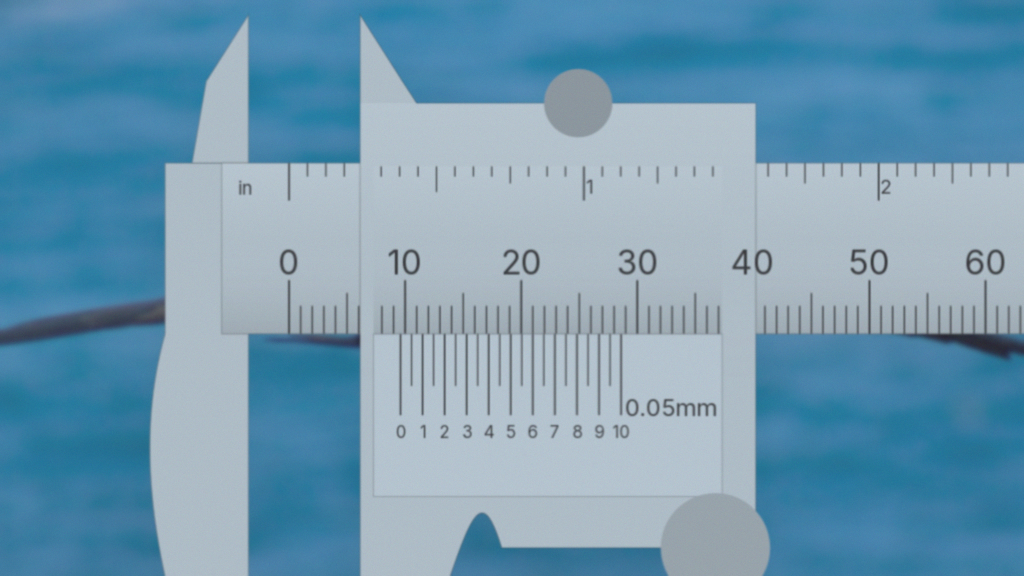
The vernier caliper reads 9.6 mm
